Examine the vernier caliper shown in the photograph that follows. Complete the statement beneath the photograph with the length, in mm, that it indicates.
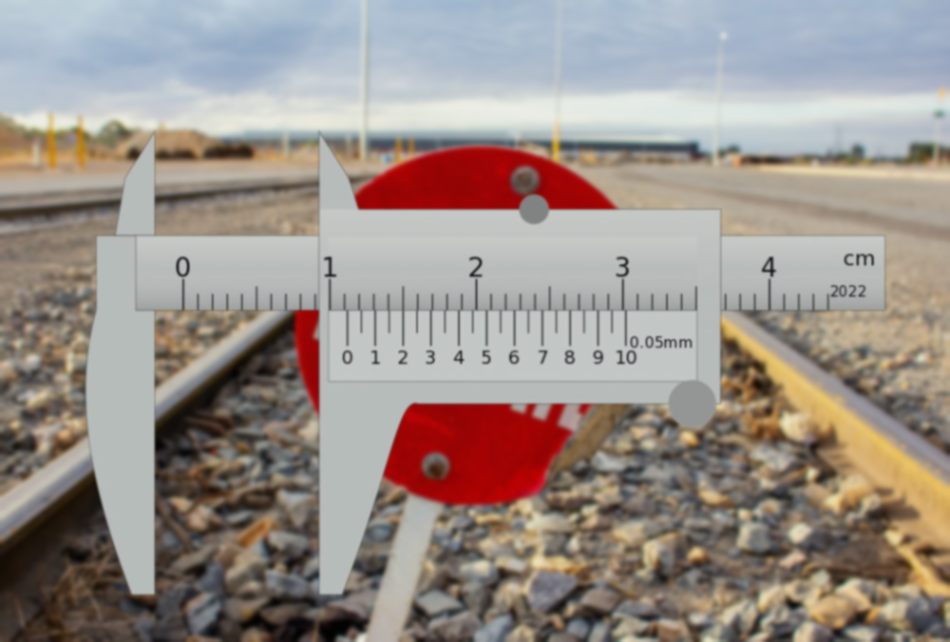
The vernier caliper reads 11.2 mm
